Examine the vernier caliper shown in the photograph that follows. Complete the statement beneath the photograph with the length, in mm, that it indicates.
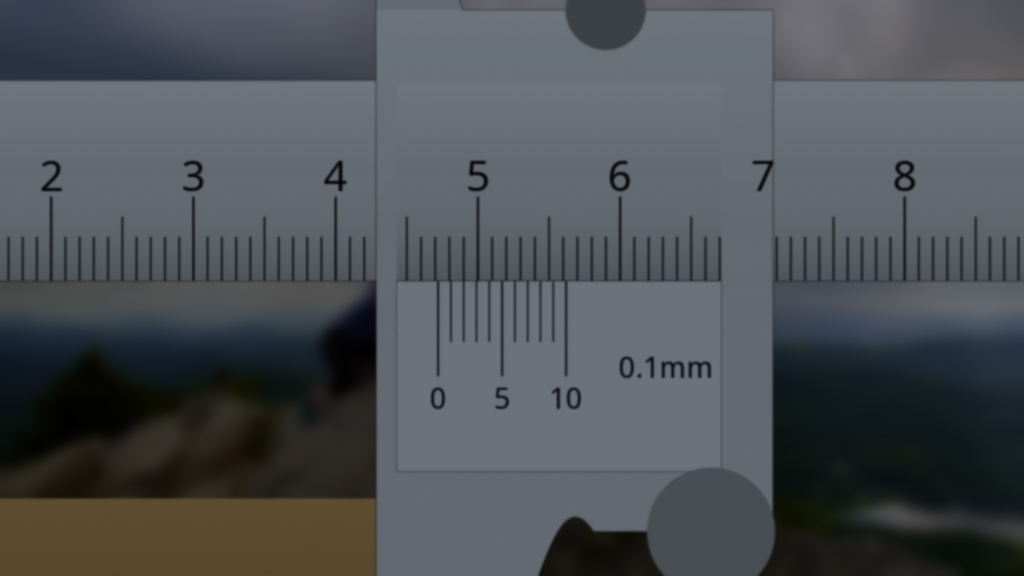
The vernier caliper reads 47.2 mm
